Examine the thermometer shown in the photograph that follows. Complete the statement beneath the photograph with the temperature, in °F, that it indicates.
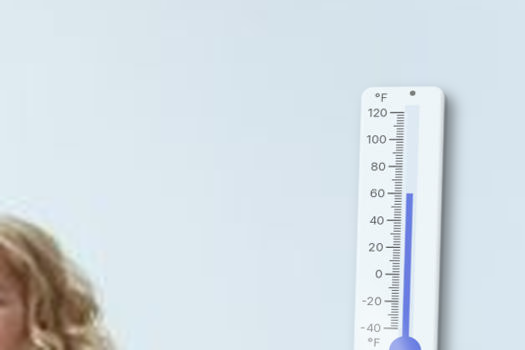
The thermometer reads 60 °F
